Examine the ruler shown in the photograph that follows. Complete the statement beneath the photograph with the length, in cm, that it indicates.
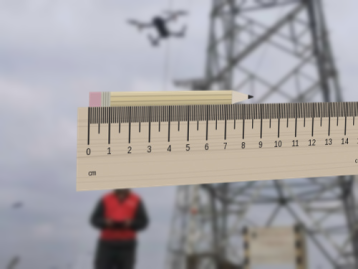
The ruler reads 8.5 cm
